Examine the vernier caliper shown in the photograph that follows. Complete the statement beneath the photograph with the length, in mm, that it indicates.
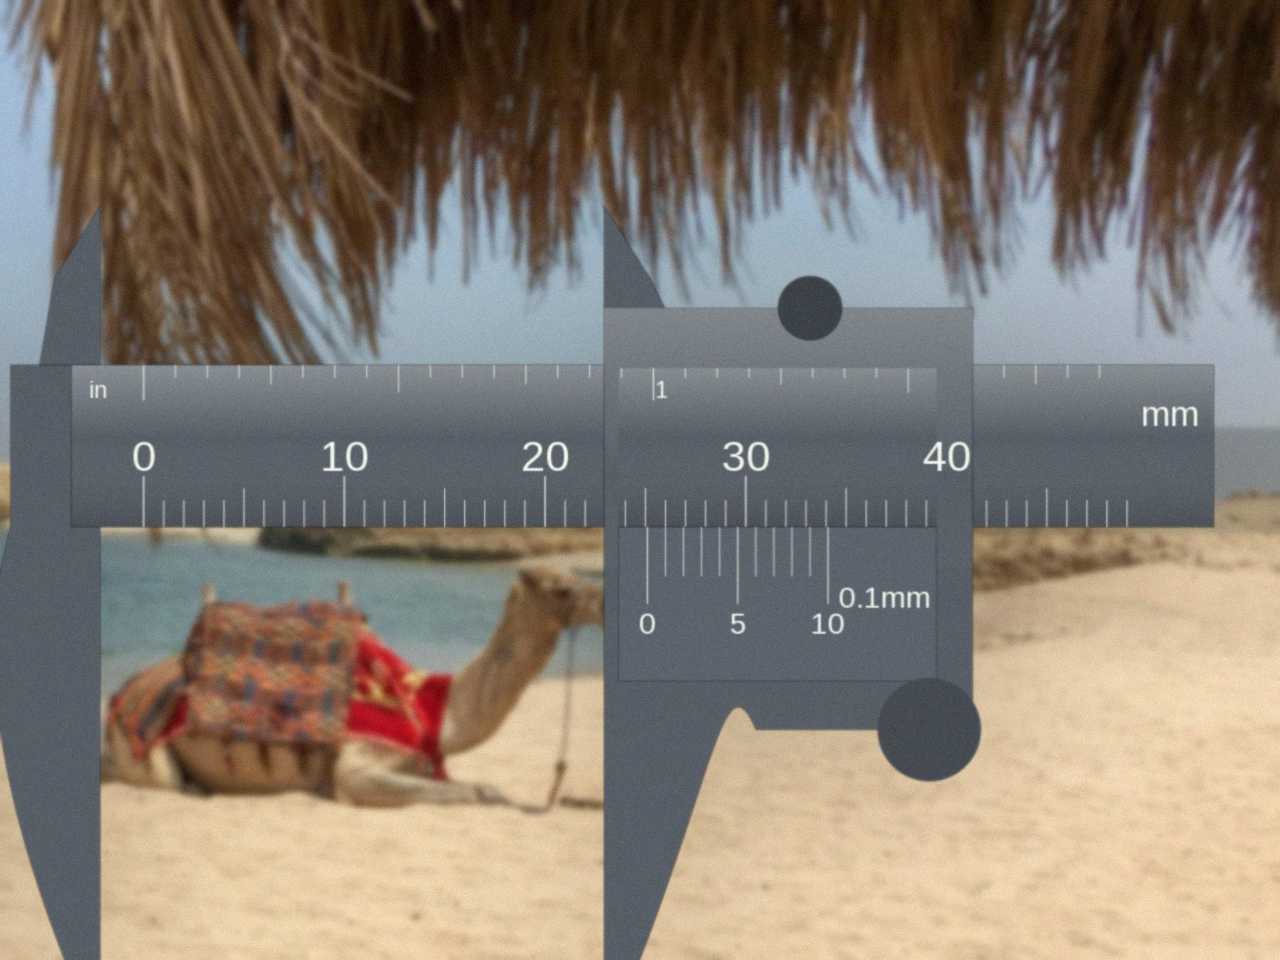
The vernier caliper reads 25.1 mm
